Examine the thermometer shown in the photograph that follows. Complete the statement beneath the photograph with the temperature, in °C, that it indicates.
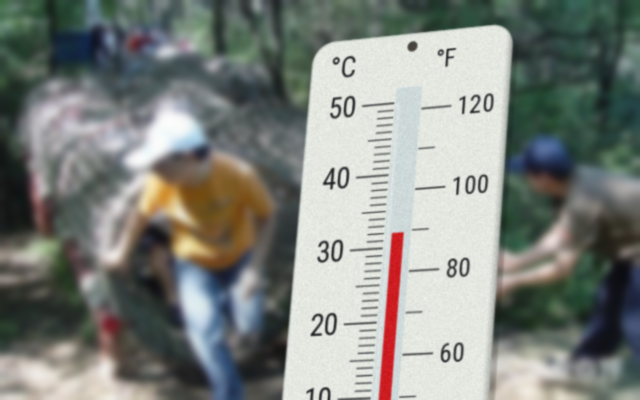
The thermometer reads 32 °C
